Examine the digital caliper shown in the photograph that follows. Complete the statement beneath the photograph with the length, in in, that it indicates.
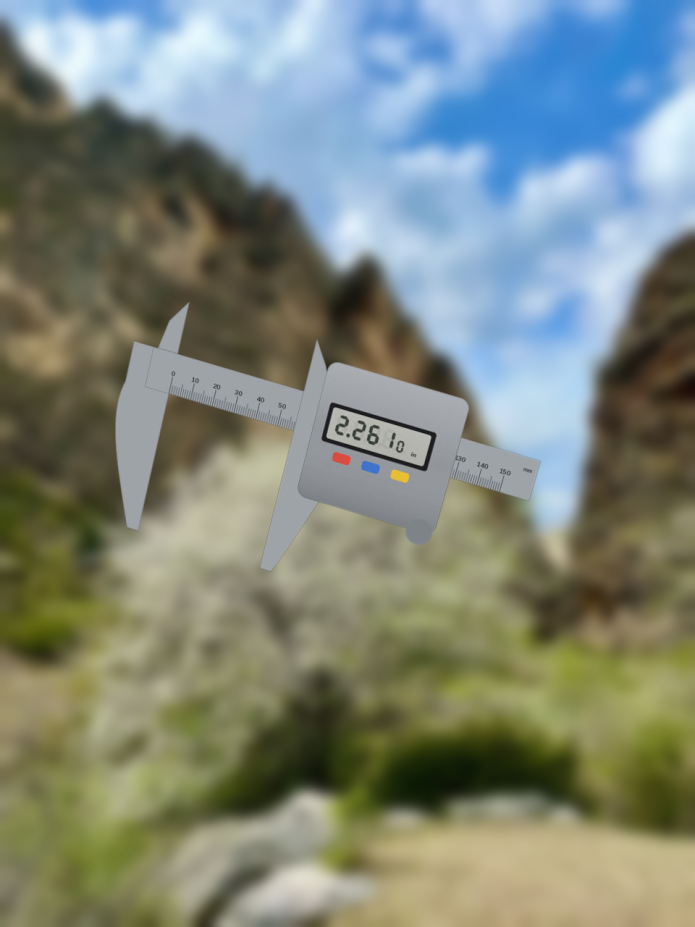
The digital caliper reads 2.2610 in
